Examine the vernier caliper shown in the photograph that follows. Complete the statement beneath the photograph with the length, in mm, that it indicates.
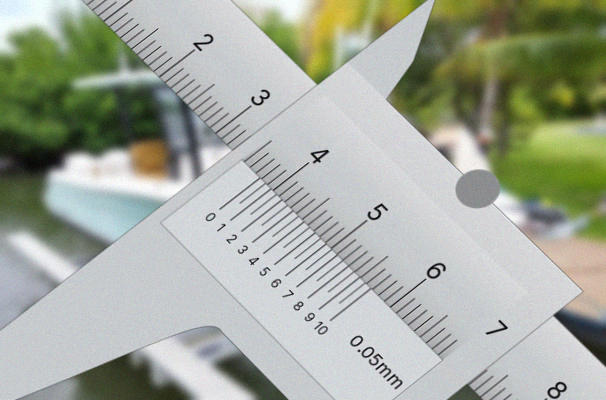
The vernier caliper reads 37.8 mm
